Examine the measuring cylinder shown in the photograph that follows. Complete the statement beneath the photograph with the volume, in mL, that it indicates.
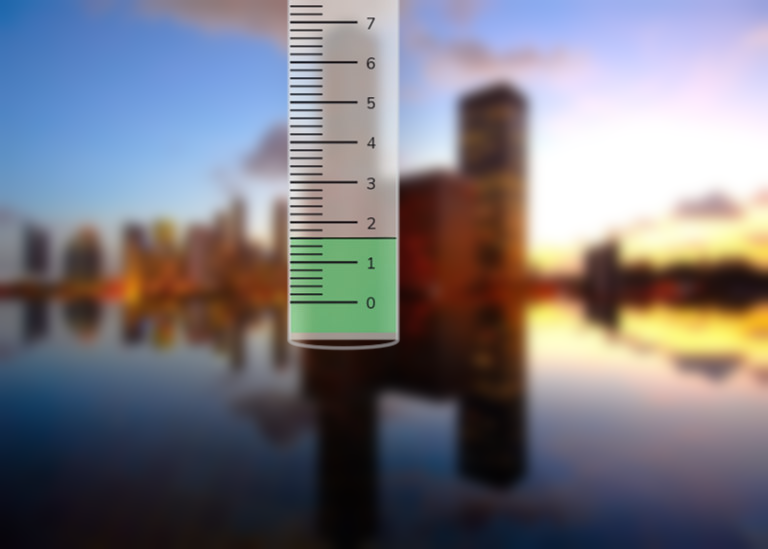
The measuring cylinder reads 1.6 mL
